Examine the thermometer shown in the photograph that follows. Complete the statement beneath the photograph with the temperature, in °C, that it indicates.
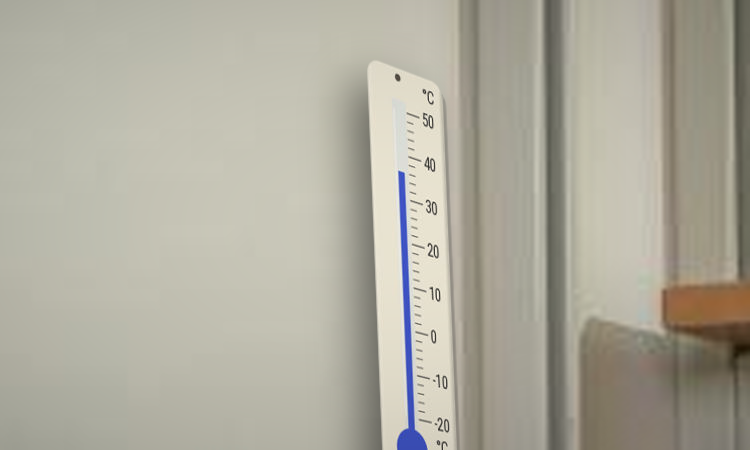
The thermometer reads 36 °C
